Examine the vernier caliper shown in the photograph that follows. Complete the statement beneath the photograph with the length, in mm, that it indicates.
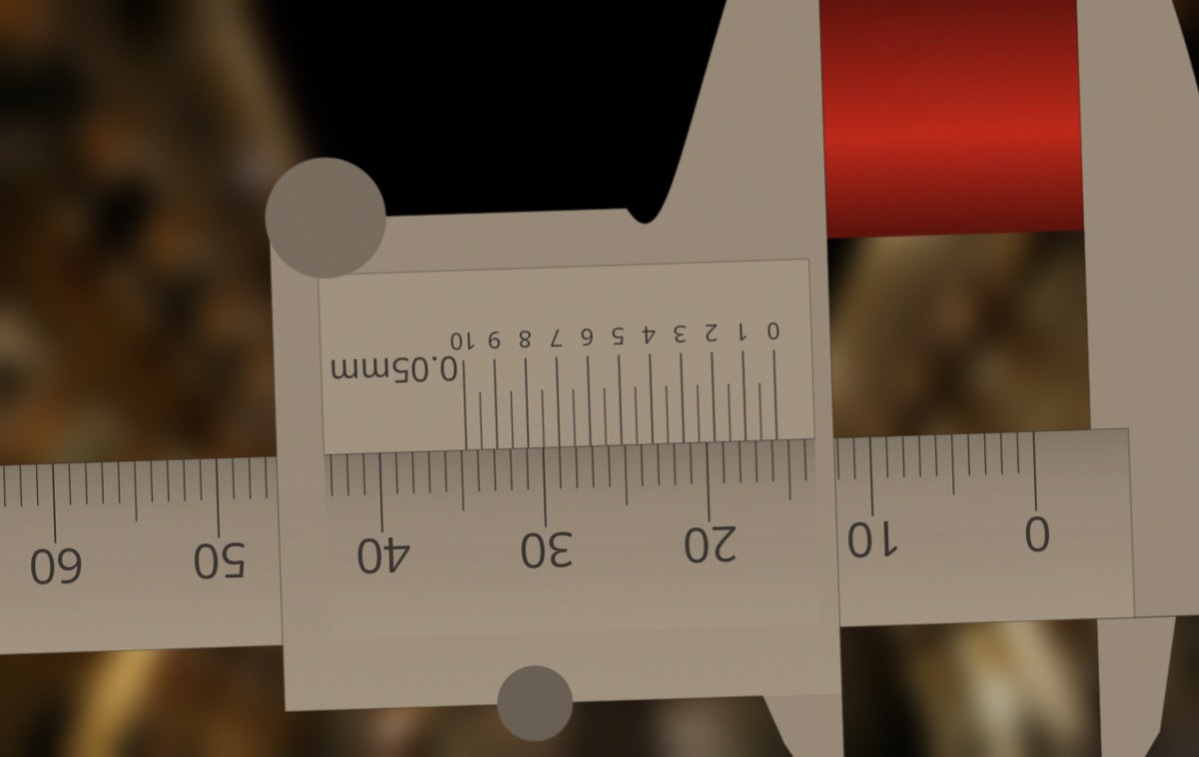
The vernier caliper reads 15.7 mm
